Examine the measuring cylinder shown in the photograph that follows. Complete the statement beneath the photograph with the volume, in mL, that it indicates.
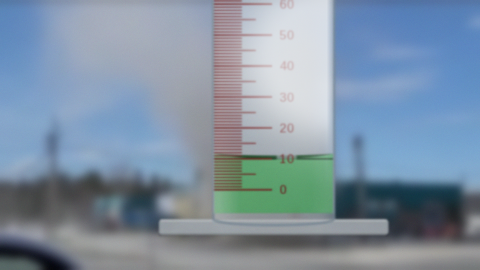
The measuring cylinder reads 10 mL
